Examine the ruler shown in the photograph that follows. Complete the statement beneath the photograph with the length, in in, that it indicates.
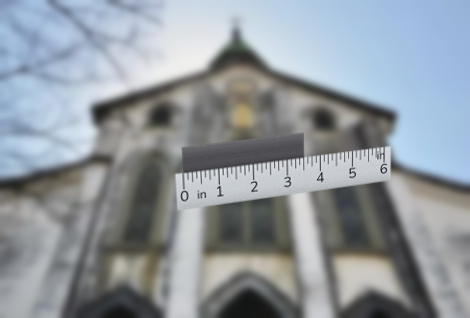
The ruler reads 3.5 in
